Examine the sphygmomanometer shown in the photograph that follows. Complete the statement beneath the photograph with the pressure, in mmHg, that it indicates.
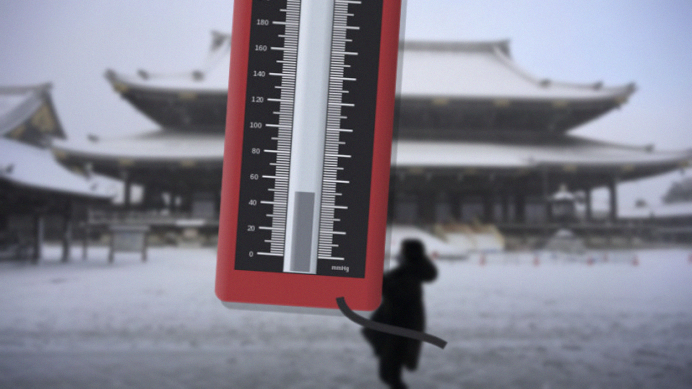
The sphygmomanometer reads 50 mmHg
